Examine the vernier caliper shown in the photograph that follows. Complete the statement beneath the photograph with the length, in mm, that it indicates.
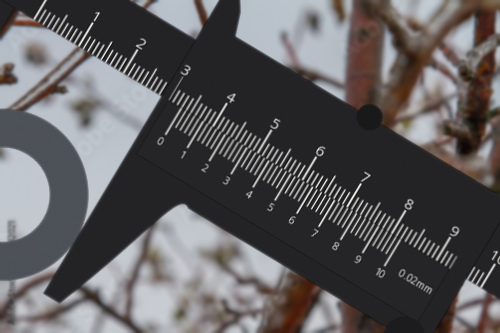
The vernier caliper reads 33.0 mm
